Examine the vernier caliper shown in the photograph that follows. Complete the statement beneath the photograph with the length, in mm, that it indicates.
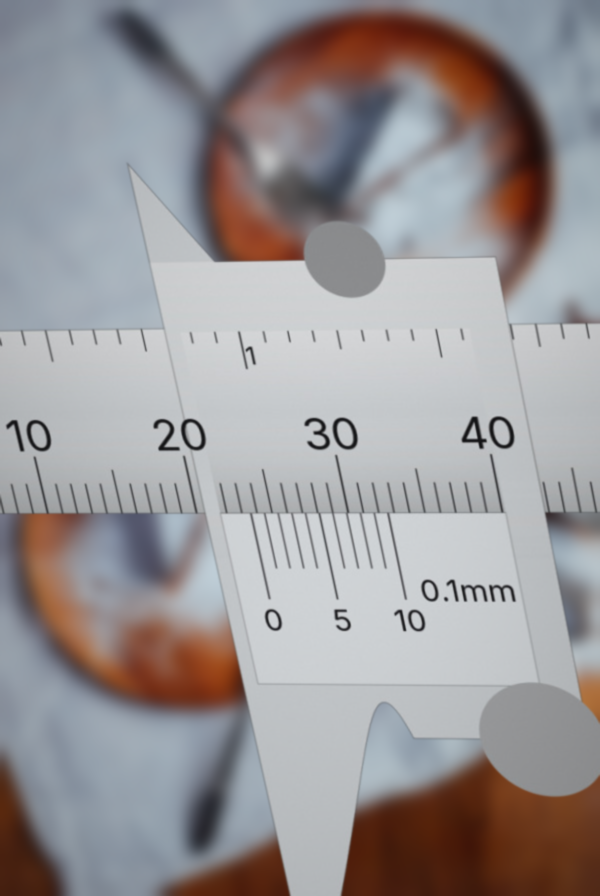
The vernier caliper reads 23.6 mm
